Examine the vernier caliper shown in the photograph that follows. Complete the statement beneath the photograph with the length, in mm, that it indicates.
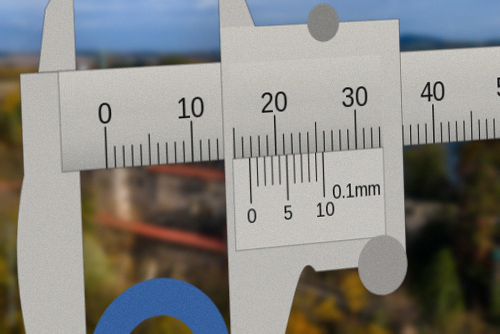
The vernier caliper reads 16.8 mm
